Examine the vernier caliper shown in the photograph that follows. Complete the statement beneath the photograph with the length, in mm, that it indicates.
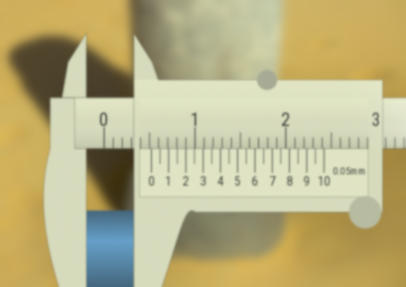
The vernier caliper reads 5.2 mm
